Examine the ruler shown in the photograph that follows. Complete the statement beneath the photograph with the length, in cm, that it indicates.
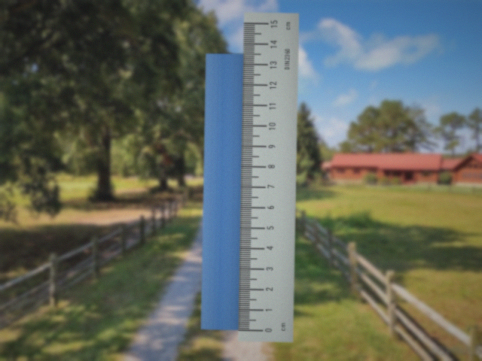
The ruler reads 13.5 cm
